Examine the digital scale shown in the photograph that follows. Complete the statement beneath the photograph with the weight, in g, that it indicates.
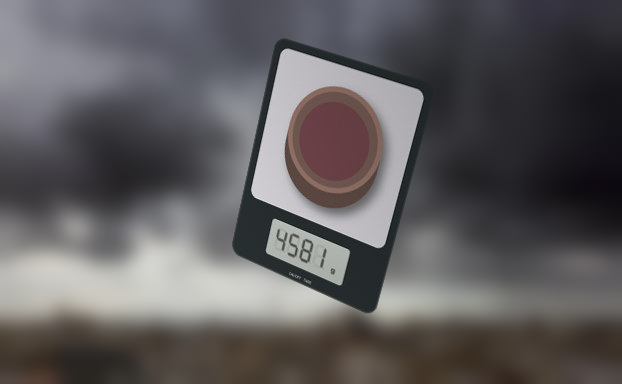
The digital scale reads 4581 g
